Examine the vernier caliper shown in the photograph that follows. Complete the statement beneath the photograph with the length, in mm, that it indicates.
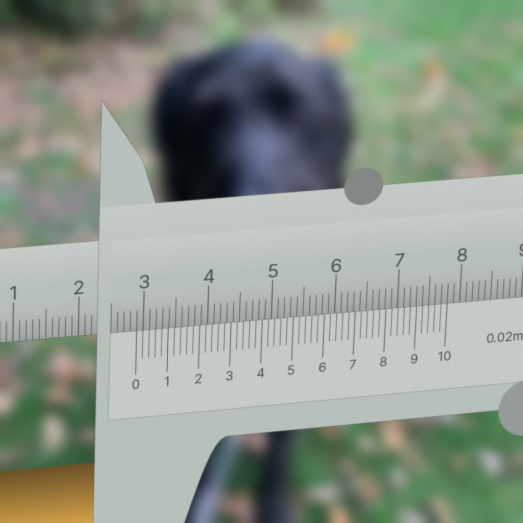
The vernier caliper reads 29.0 mm
